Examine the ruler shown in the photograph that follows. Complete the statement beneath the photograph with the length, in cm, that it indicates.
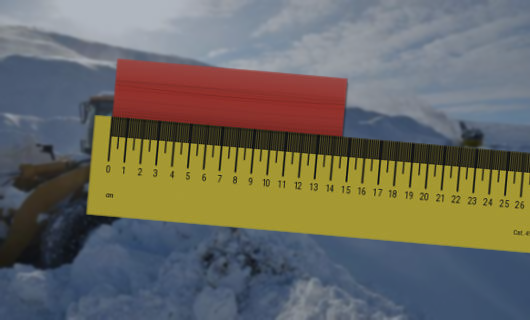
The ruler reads 14.5 cm
